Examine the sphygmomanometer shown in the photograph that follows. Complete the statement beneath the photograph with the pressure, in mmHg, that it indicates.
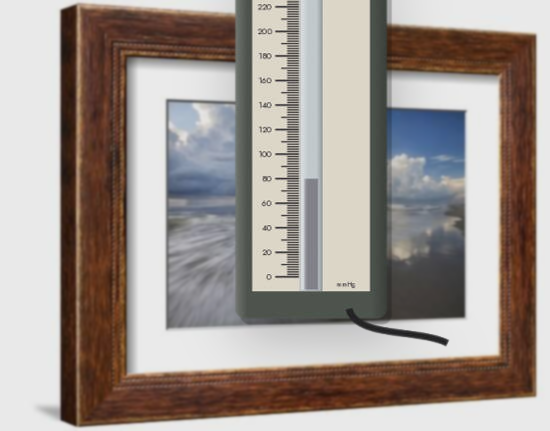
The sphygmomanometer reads 80 mmHg
